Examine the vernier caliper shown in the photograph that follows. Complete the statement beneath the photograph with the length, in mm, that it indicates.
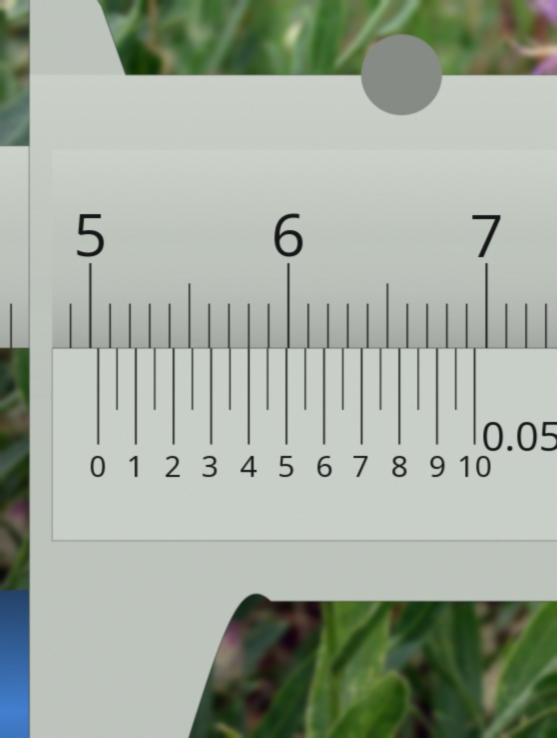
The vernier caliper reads 50.4 mm
